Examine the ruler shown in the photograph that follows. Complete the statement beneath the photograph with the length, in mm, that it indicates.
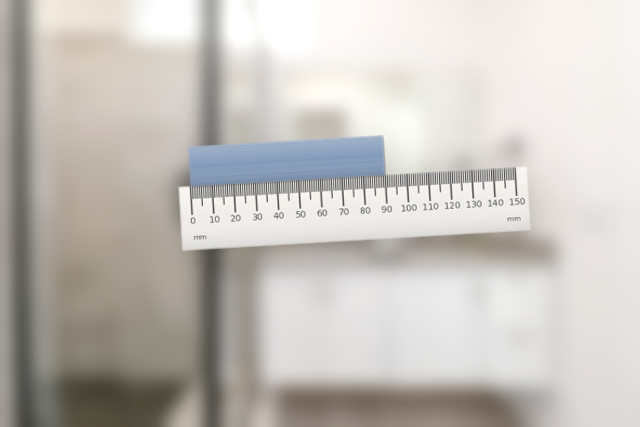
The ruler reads 90 mm
